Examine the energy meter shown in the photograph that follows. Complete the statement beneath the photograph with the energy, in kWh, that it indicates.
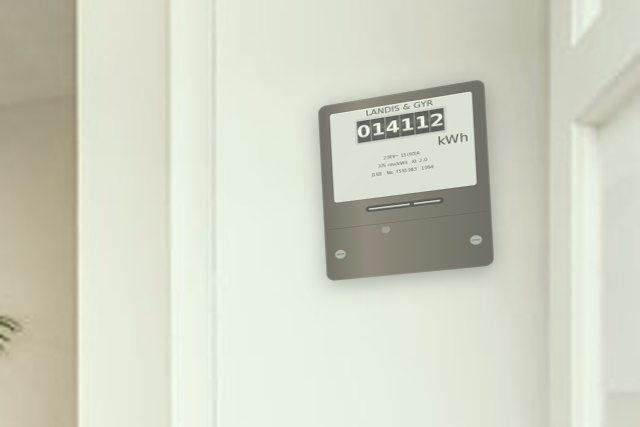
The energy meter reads 14112 kWh
